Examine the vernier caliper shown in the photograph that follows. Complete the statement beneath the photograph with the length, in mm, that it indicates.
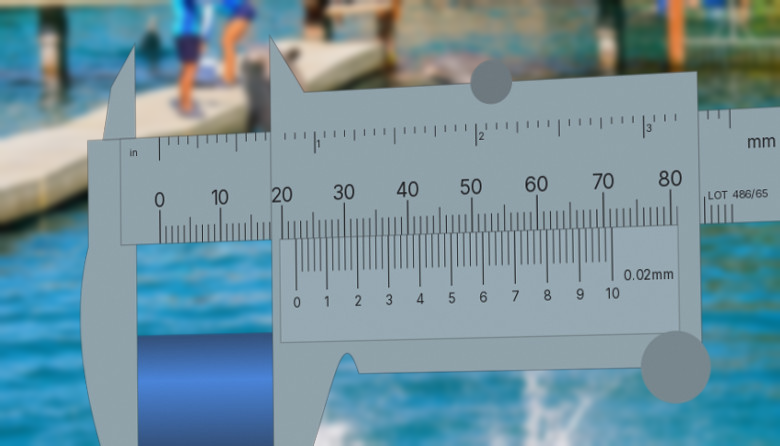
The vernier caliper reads 22.2 mm
